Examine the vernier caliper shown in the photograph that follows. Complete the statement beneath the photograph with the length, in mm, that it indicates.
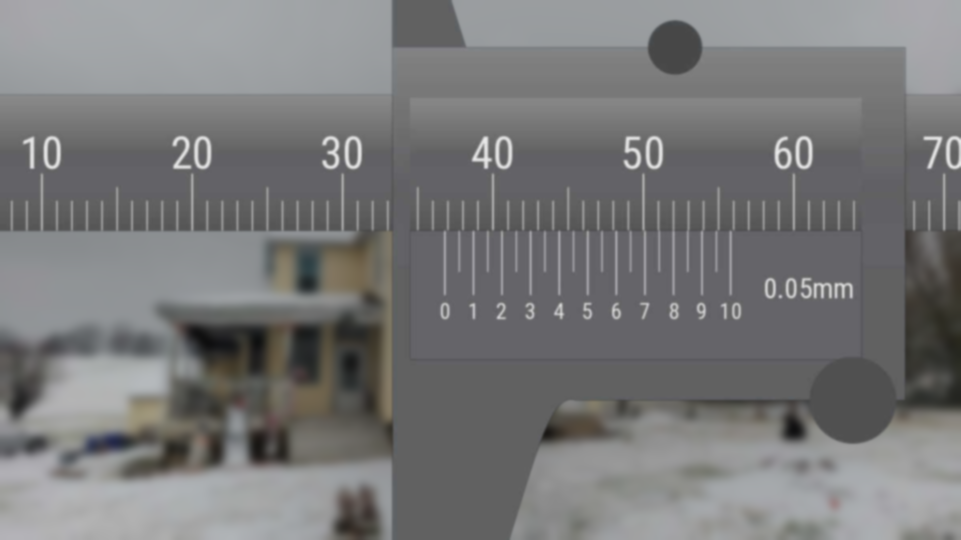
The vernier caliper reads 36.8 mm
